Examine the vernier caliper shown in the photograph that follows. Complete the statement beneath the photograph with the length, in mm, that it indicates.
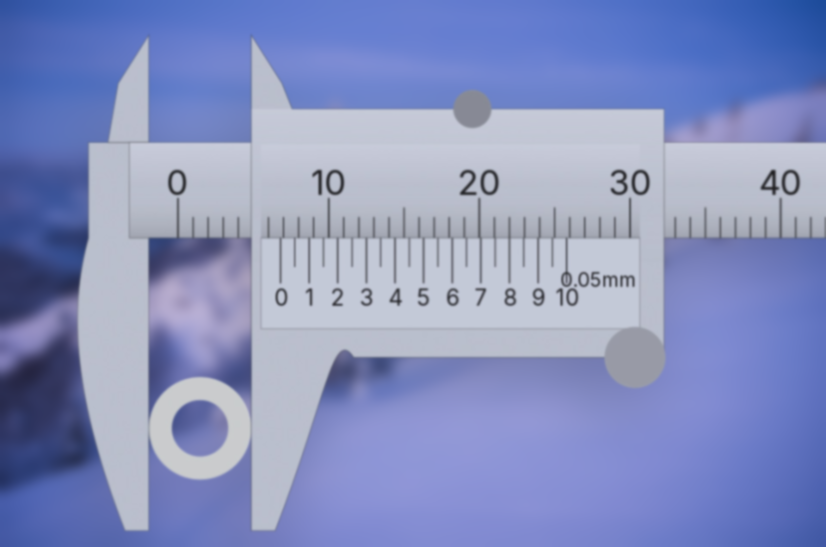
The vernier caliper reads 6.8 mm
